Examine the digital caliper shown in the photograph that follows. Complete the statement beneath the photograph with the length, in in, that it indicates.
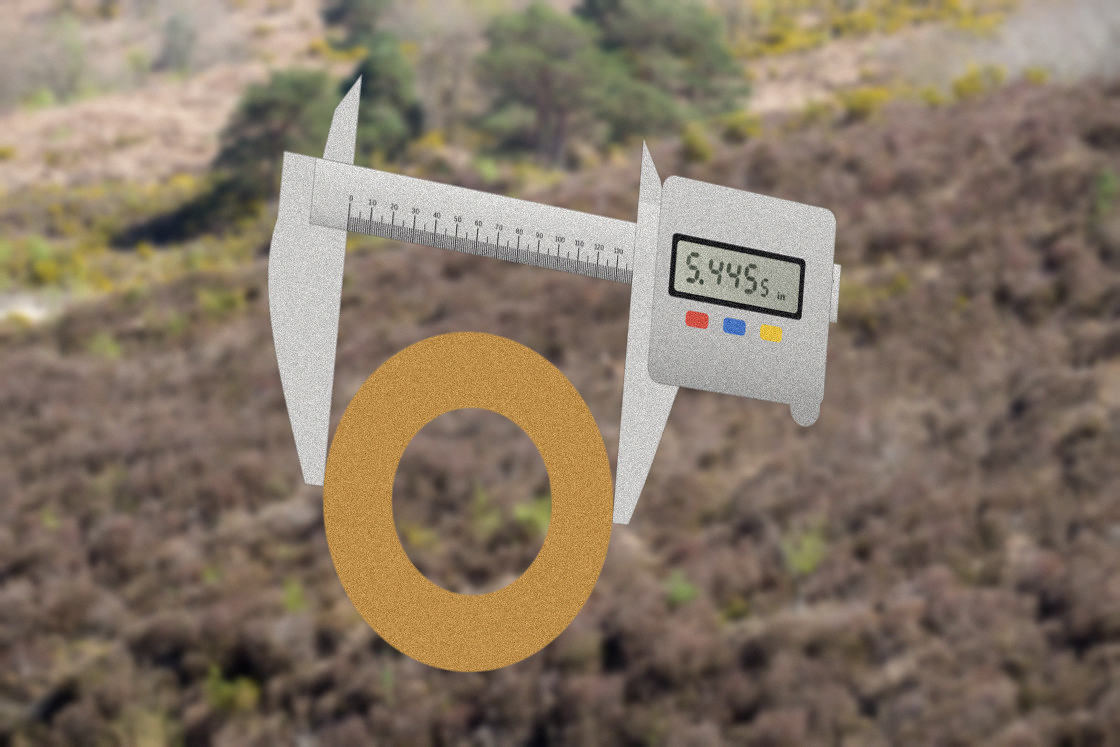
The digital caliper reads 5.4455 in
